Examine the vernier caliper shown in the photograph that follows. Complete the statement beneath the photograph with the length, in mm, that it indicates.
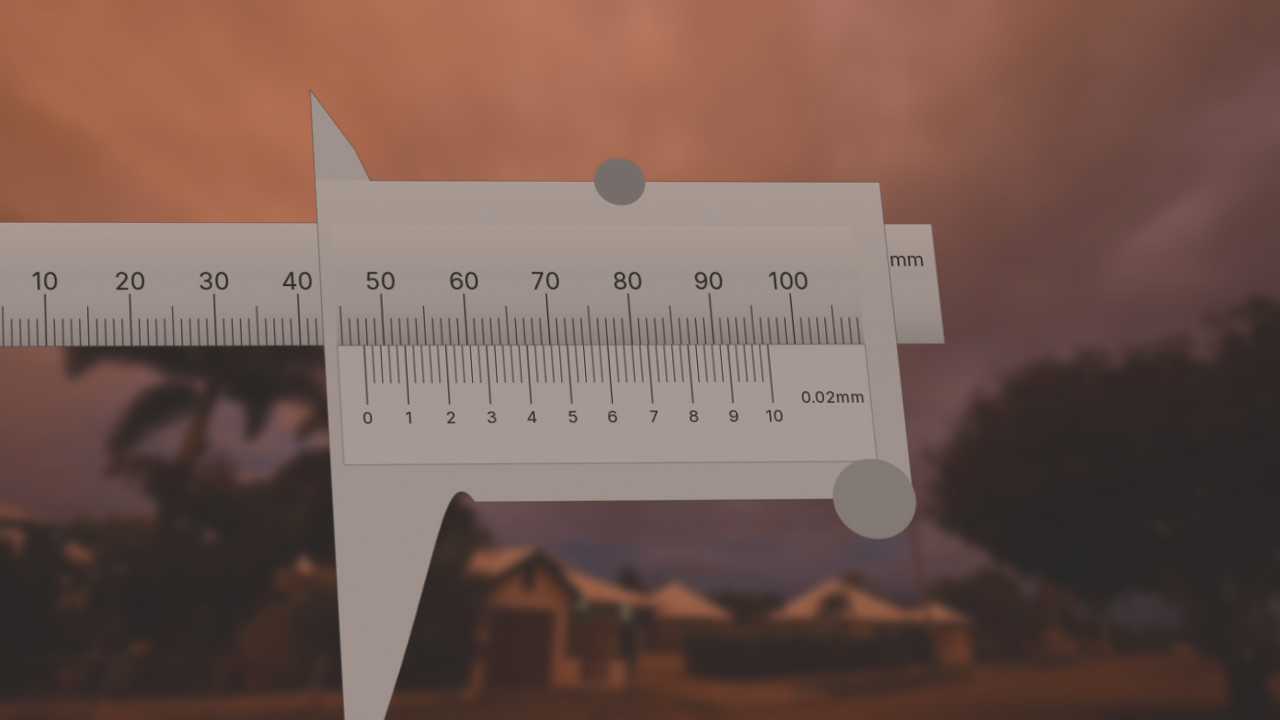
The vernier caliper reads 47.6 mm
